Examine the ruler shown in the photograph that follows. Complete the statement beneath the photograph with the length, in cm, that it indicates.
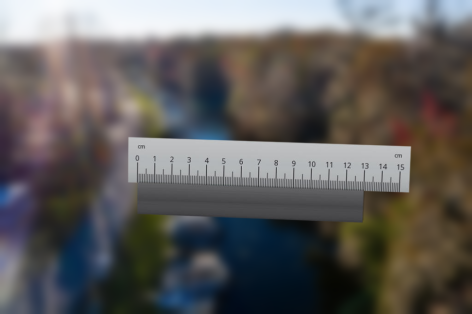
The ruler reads 13 cm
